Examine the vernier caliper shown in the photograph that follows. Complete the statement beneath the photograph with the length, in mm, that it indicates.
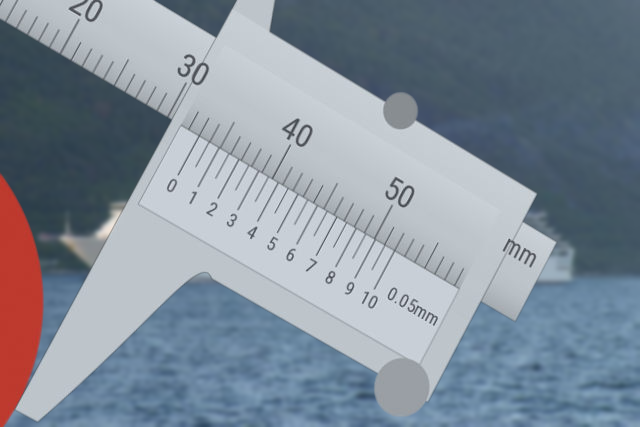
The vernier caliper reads 33.0 mm
